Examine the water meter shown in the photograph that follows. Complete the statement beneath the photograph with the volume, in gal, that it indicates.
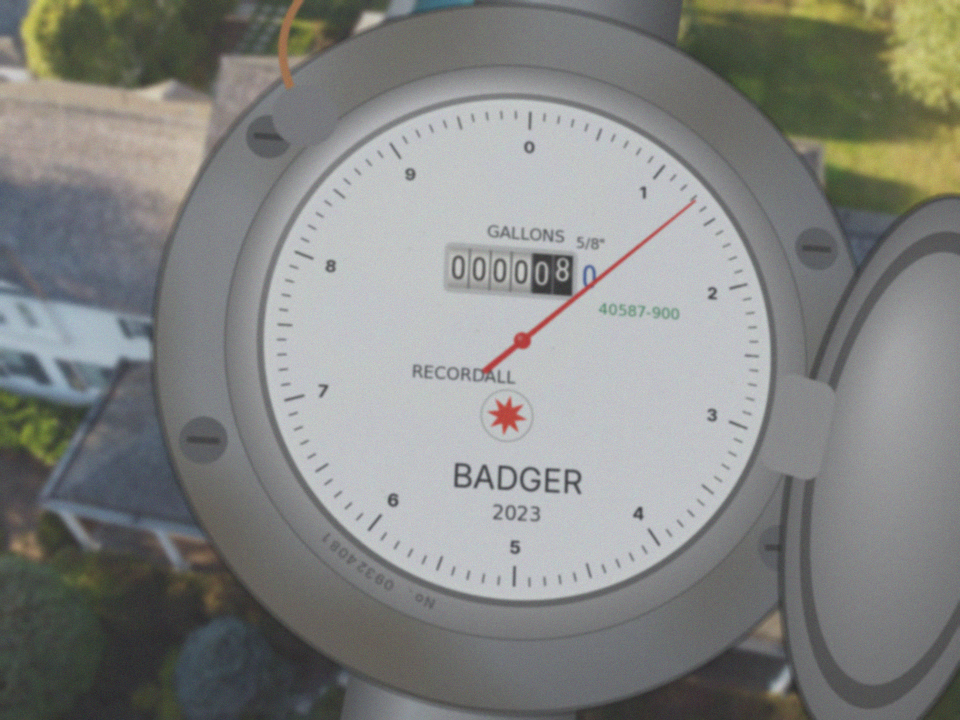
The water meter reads 81.3 gal
